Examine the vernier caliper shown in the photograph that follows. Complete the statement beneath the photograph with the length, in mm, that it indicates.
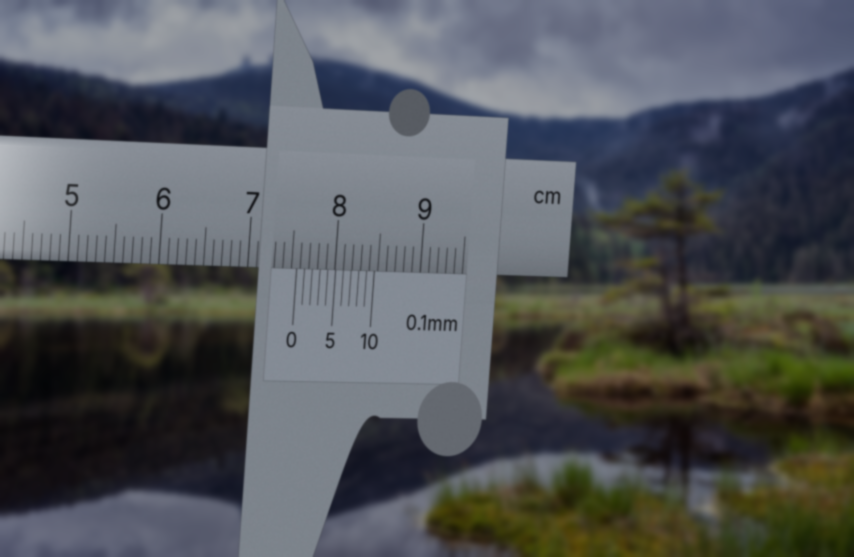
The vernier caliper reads 75.6 mm
